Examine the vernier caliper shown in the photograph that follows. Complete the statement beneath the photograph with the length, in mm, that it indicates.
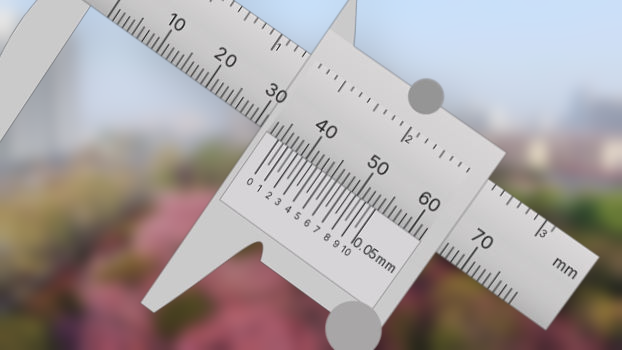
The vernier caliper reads 34.6 mm
